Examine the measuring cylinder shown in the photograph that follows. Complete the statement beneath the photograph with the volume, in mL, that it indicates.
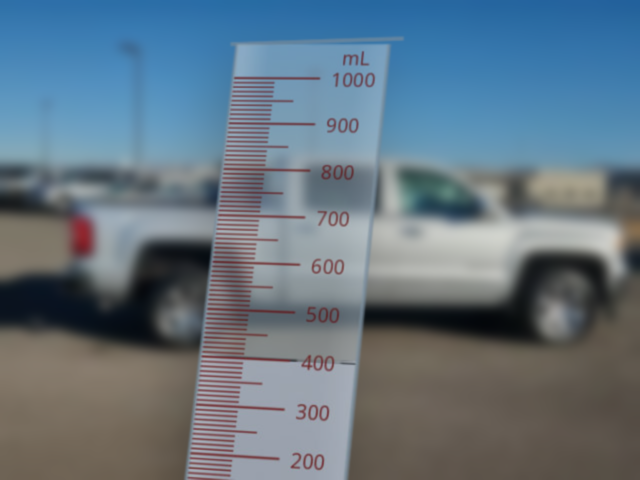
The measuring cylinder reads 400 mL
